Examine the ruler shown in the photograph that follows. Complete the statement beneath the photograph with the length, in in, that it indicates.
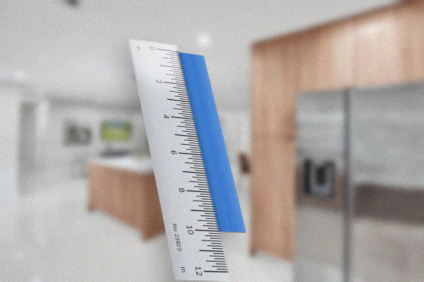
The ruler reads 10 in
